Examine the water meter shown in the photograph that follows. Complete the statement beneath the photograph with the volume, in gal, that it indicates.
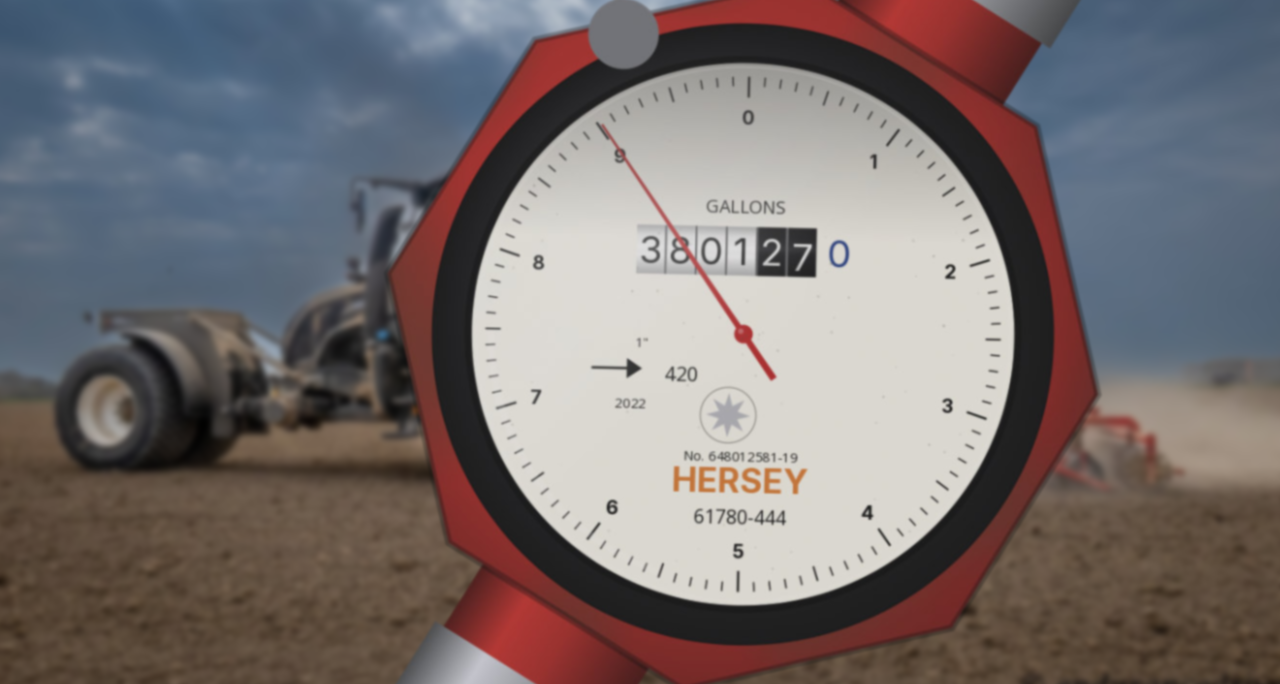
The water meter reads 3801269.0 gal
